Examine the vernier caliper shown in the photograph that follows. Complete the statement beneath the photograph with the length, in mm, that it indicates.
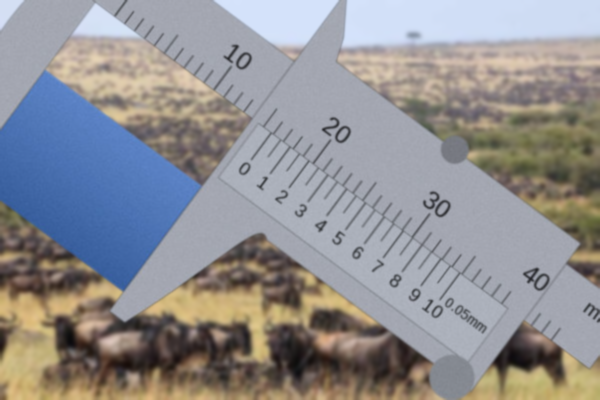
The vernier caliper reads 15.8 mm
